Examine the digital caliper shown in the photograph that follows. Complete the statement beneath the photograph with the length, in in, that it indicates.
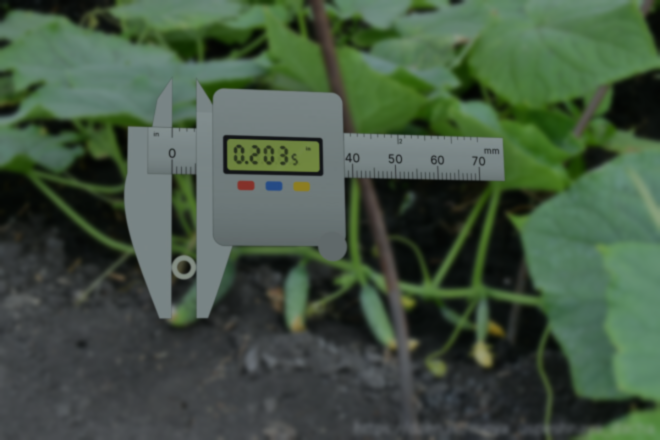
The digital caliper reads 0.2035 in
